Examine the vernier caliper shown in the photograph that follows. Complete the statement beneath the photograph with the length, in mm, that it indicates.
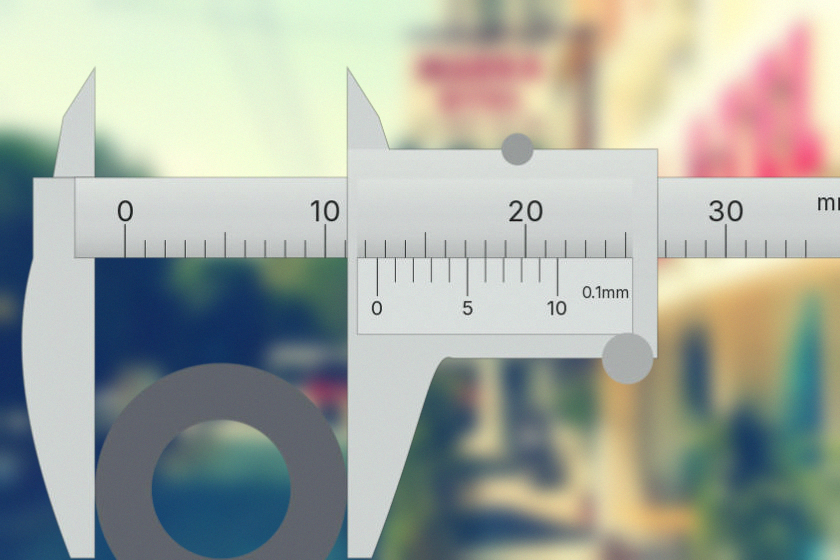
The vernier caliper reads 12.6 mm
